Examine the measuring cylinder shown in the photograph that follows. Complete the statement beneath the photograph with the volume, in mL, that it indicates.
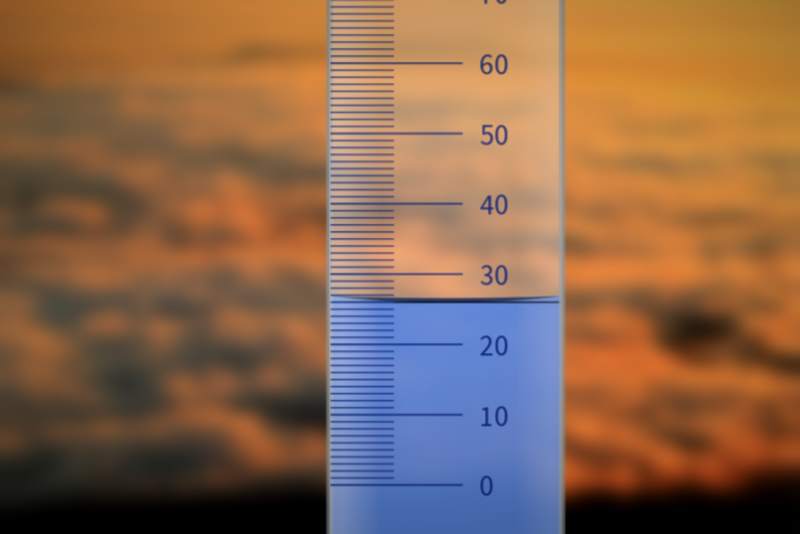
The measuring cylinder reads 26 mL
